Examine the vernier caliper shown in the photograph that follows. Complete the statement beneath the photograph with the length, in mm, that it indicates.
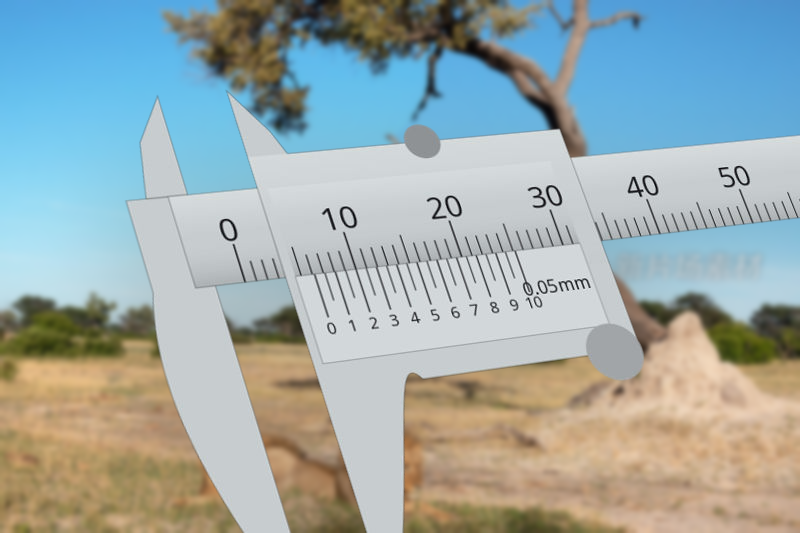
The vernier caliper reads 6.2 mm
